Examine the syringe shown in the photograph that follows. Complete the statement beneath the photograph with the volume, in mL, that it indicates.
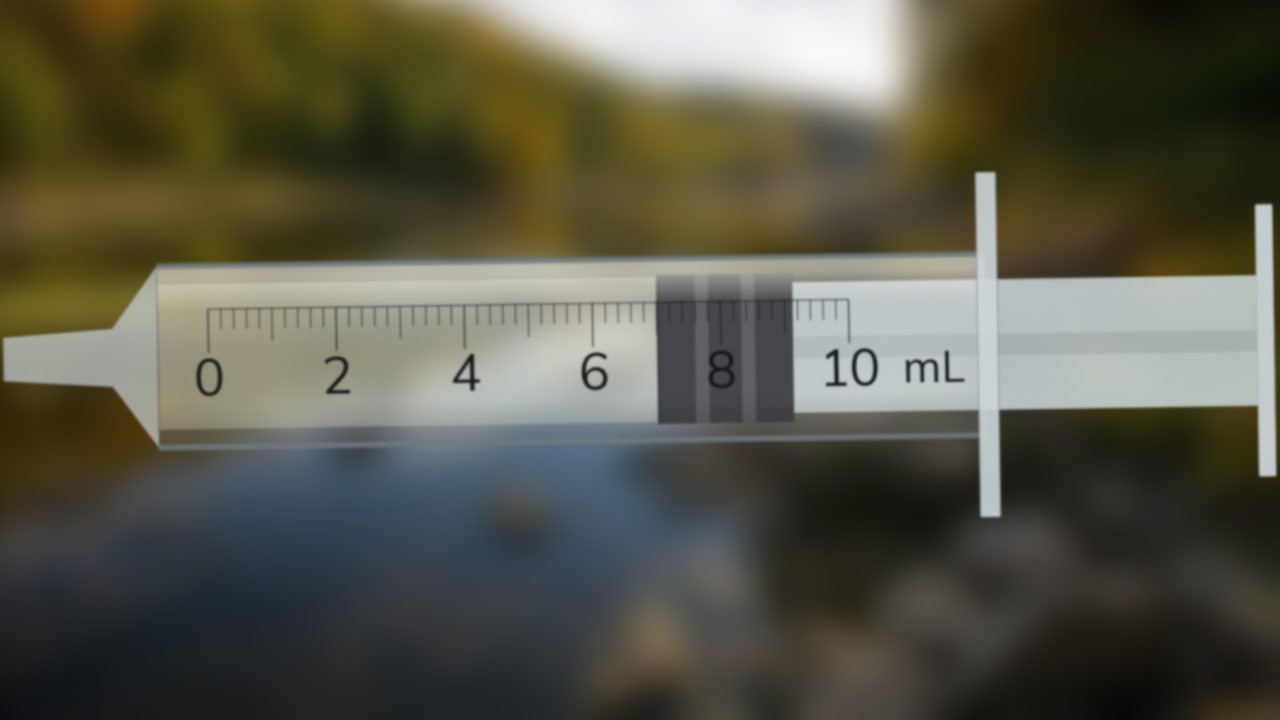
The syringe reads 7 mL
